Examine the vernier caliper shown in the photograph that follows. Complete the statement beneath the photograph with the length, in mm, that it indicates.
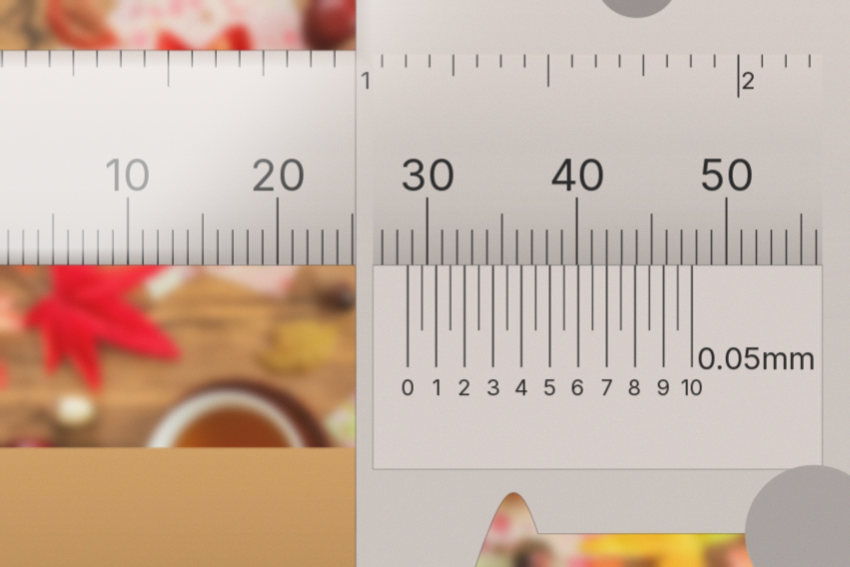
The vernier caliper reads 28.7 mm
